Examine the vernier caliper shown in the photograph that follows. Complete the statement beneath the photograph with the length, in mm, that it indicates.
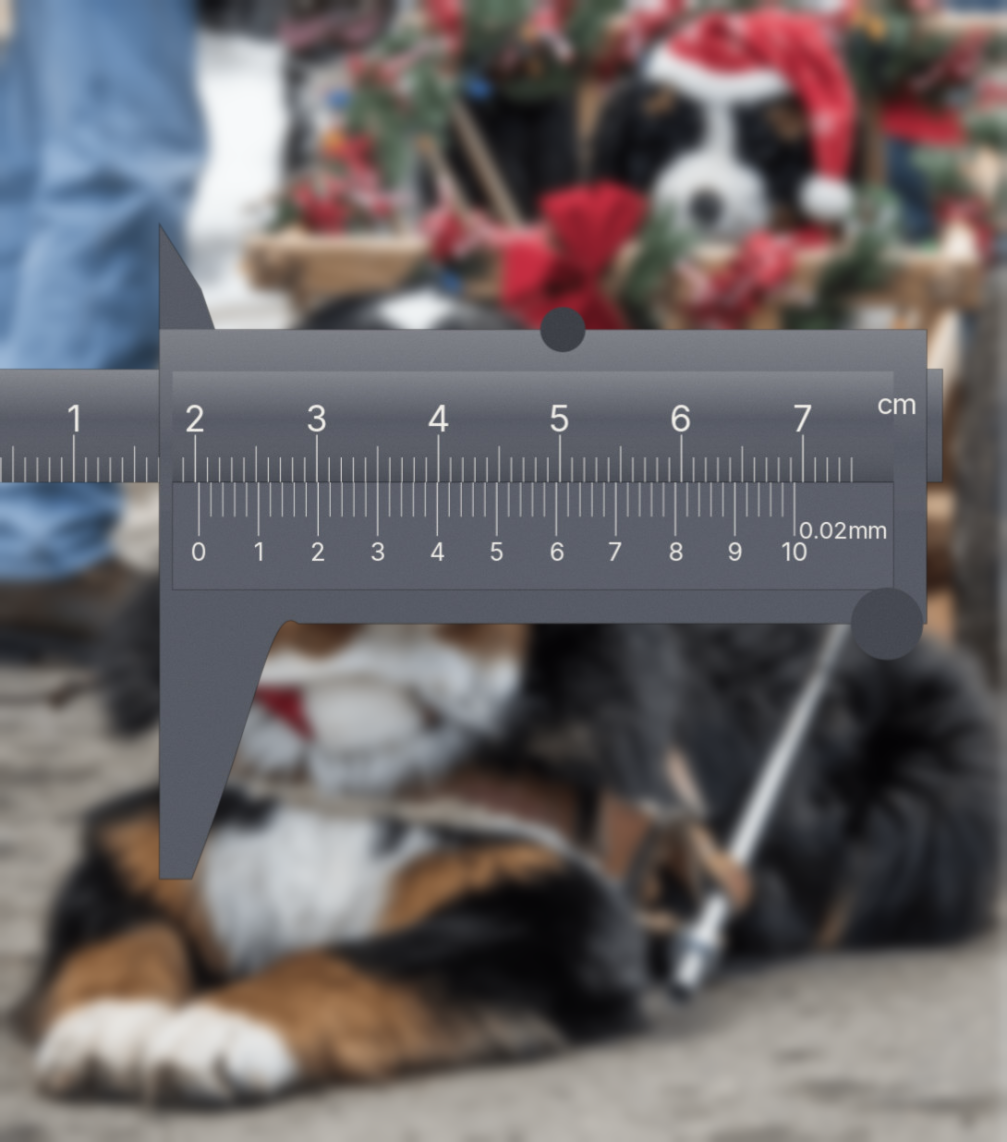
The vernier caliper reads 20.3 mm
